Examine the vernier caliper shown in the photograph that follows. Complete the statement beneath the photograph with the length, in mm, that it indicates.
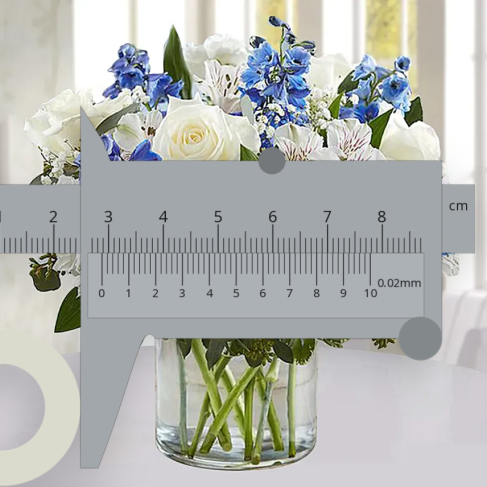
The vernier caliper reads 28.8 mm
